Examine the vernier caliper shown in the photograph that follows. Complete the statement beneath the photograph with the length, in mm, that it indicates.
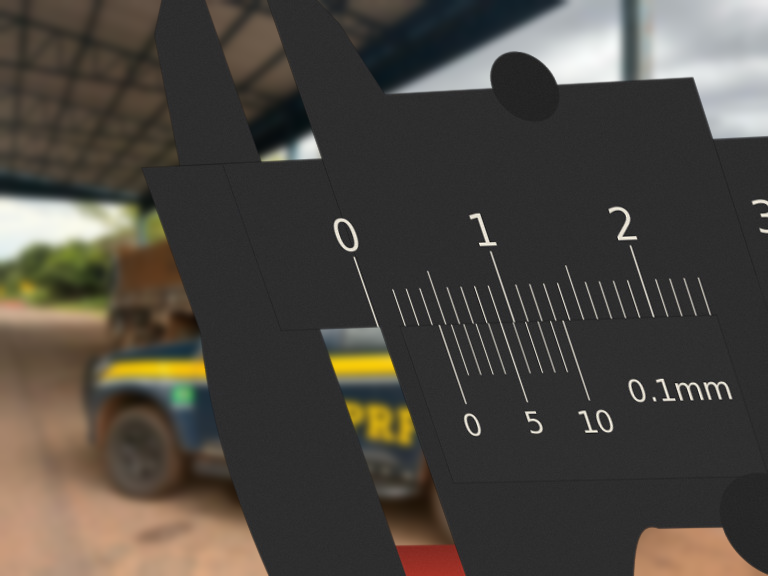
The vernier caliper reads 4.5 mm
